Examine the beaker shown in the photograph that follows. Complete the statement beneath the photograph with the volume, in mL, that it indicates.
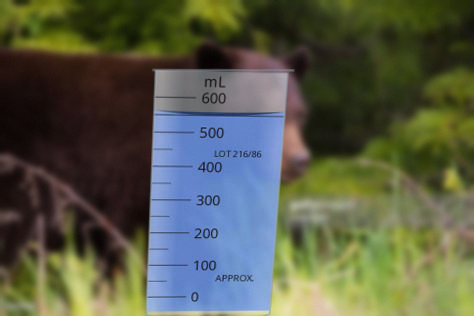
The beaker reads 550 mL
